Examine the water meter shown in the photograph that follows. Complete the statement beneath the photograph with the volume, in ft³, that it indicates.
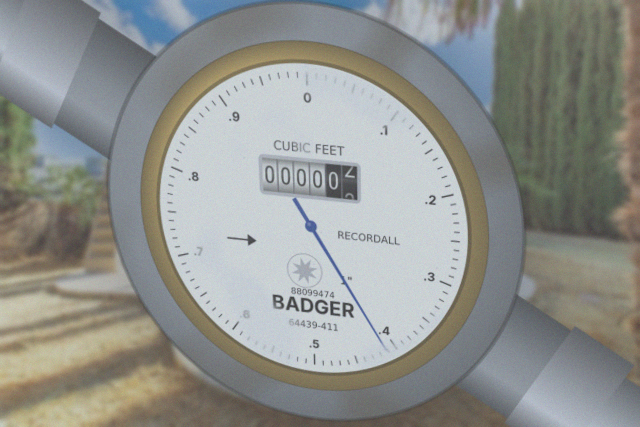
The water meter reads 2.41 ft³
